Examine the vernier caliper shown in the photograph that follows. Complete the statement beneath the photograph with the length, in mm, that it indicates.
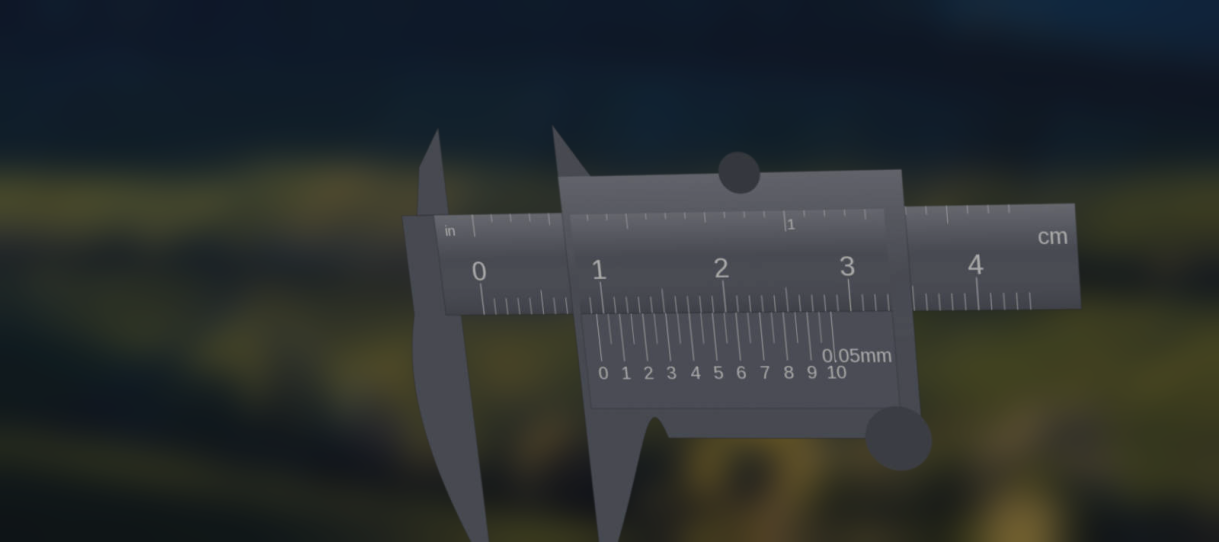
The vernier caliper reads 9.4 mm
